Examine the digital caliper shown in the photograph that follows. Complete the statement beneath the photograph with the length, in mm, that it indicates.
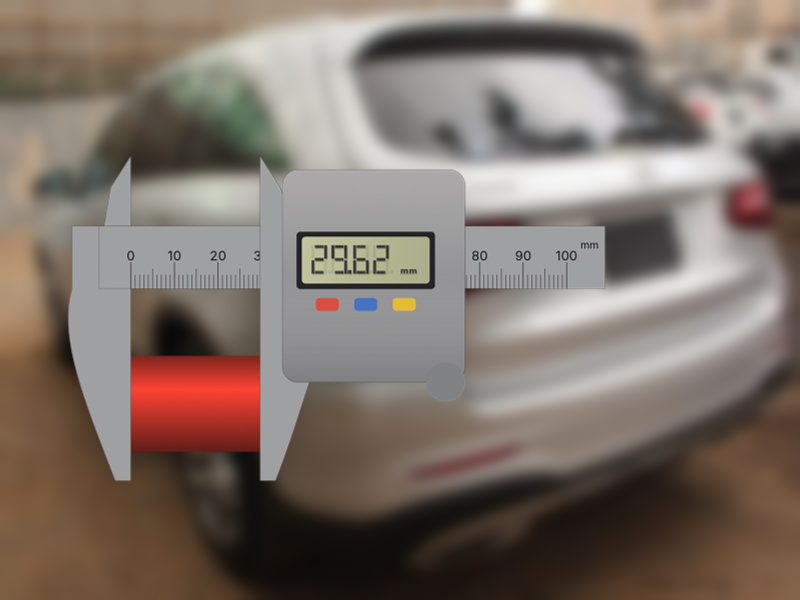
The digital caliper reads 29.62 mm
